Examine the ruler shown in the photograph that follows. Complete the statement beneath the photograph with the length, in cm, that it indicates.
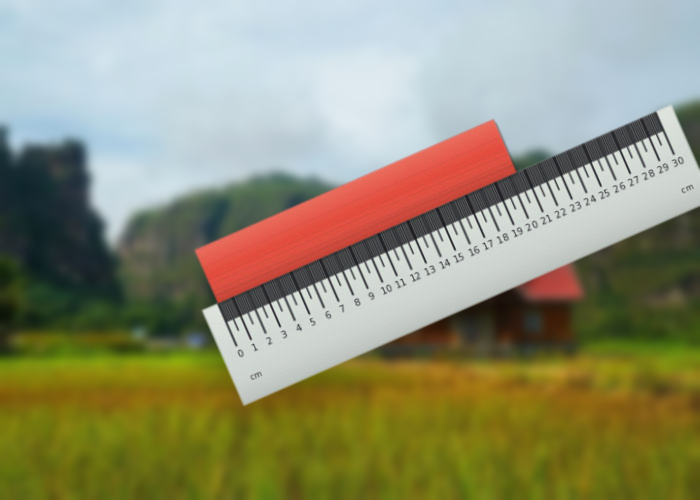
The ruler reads 20.5 cm
